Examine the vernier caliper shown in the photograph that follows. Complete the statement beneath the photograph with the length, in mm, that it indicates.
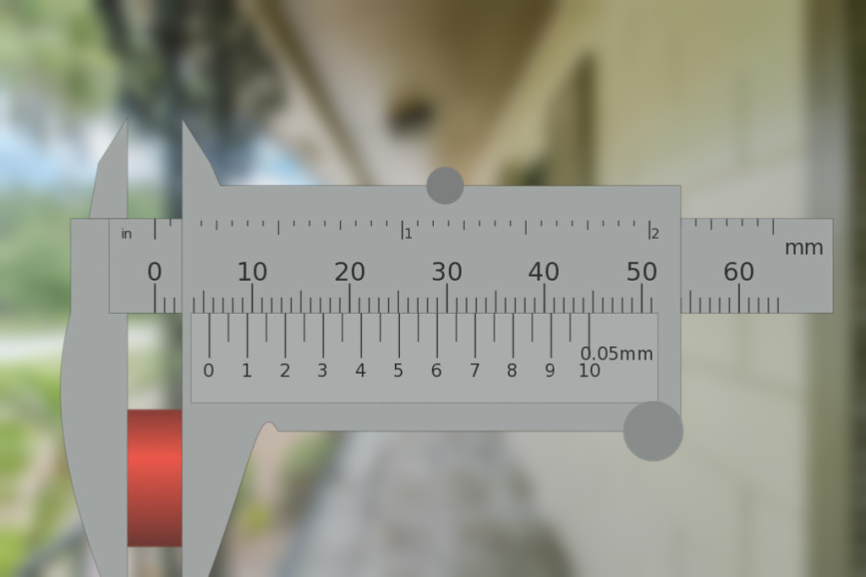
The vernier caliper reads 5.6 mm
